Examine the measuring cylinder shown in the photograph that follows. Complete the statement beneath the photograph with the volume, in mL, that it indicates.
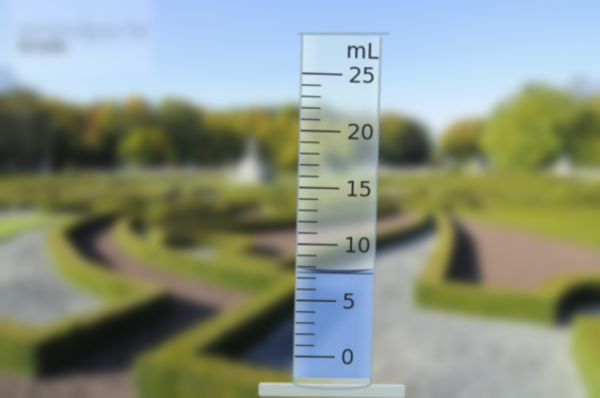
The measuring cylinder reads 7.5 mL
